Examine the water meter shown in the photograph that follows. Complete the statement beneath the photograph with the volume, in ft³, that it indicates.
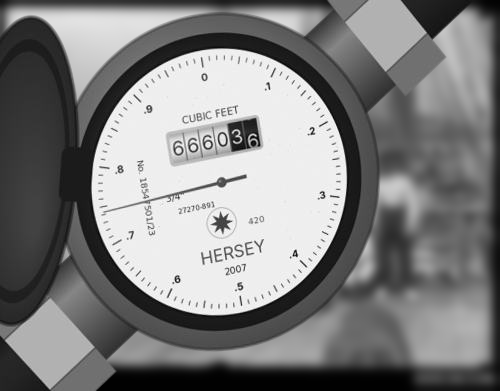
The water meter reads 666035.74 ft³
